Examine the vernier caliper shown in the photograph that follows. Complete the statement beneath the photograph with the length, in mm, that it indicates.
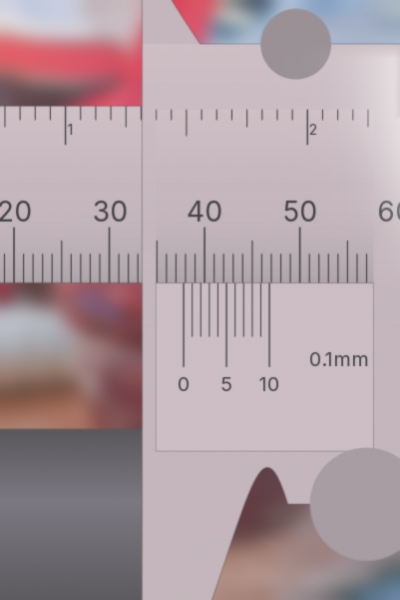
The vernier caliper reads 37.8 mm
